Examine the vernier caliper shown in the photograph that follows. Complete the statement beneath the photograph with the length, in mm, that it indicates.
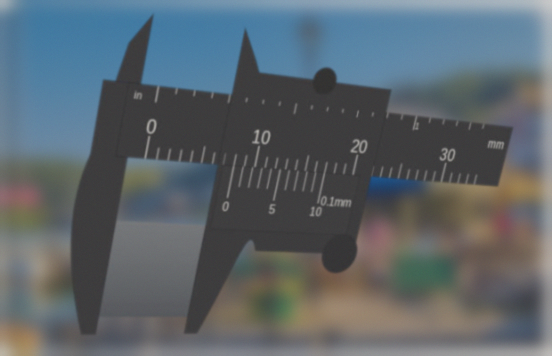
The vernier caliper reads 8.0 mm
